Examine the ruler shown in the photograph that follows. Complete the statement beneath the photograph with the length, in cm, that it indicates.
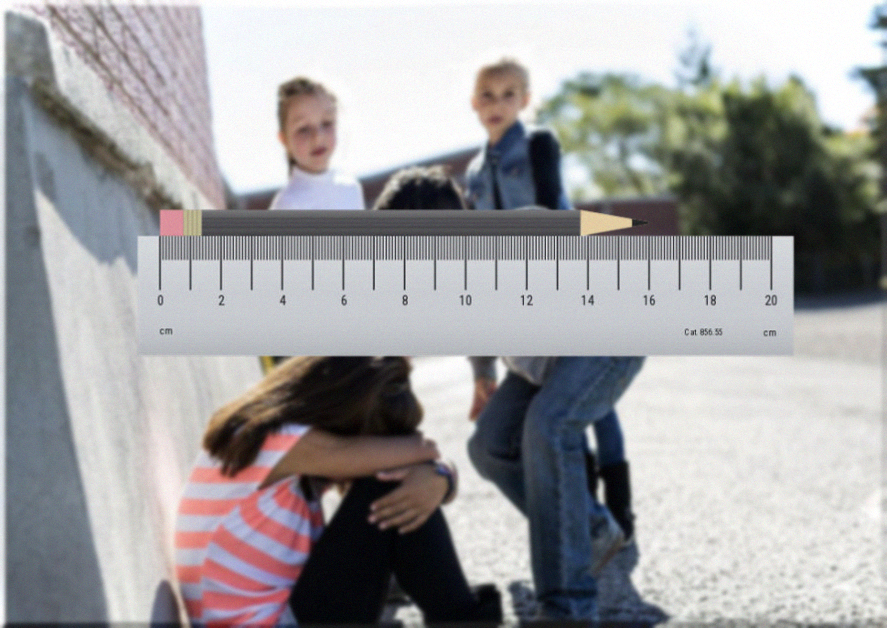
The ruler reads 16 cm
